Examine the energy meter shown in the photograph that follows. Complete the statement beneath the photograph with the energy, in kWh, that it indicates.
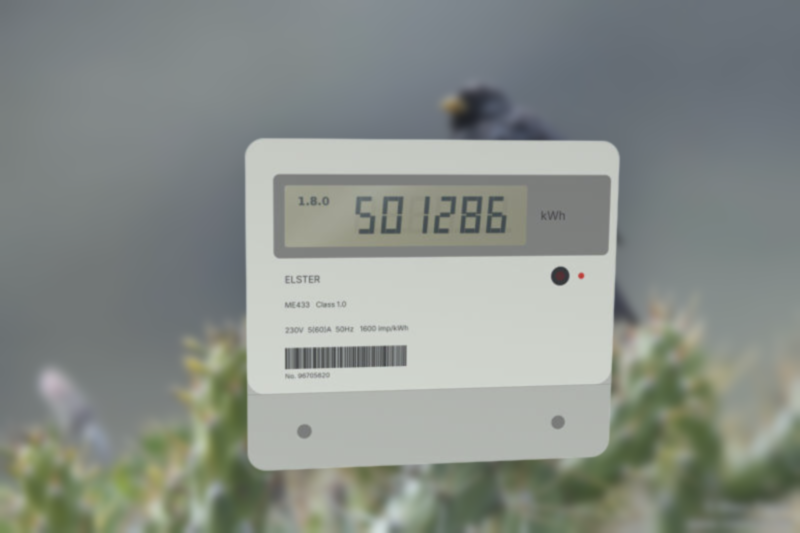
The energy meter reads 501286 kWh
